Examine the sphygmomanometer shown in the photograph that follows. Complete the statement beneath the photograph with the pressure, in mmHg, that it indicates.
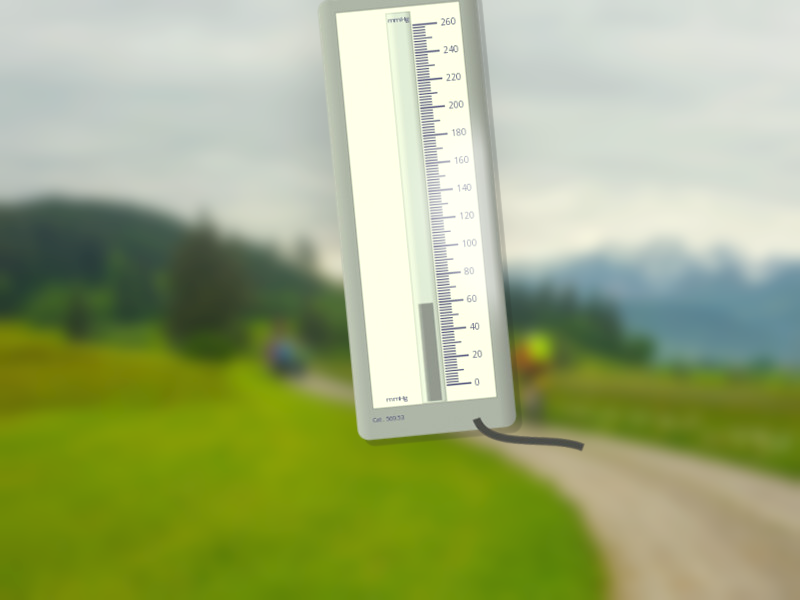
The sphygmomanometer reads 60 mmHg
